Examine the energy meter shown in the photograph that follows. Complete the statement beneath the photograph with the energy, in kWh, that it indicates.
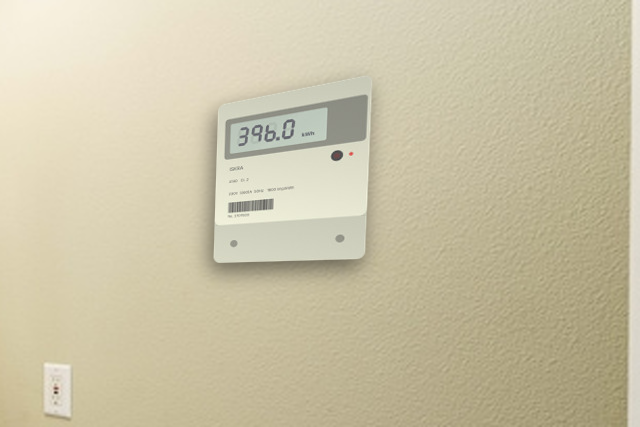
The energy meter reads 396.0 kWh
